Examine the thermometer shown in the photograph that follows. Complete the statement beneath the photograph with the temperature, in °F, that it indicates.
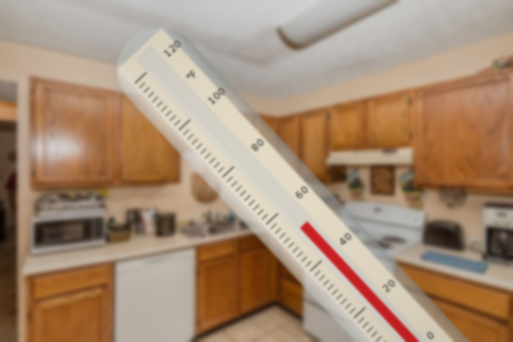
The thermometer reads 52 °F
